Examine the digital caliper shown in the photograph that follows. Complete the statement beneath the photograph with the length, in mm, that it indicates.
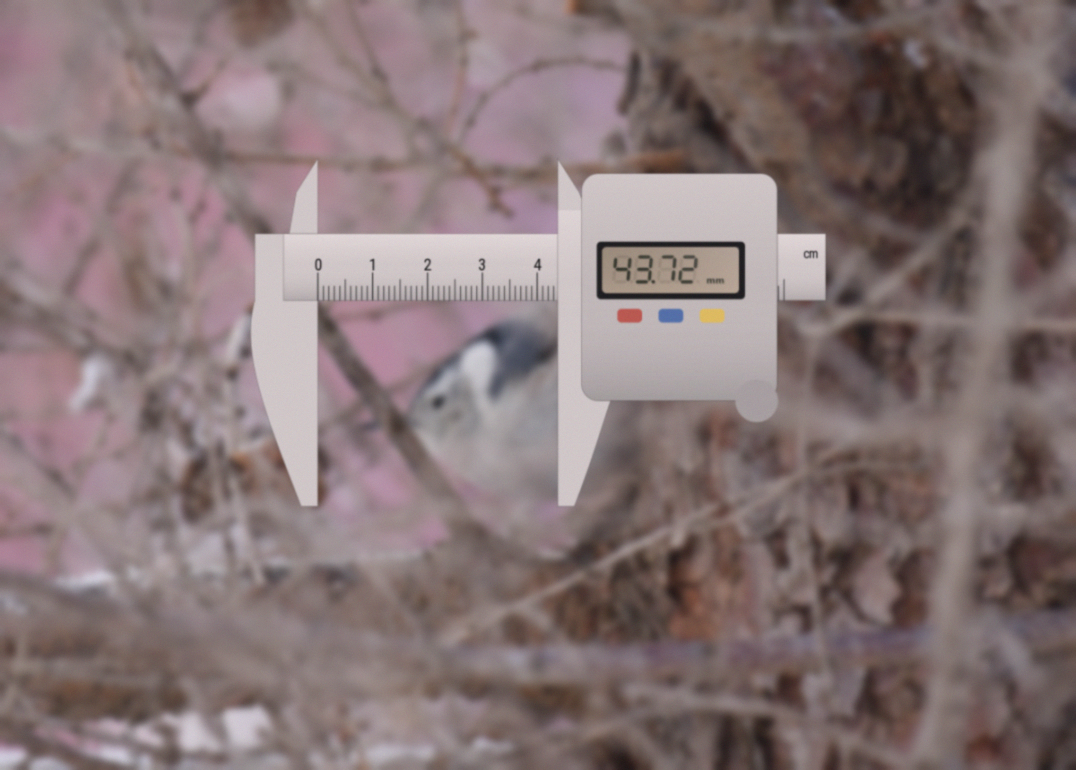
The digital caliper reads 43.72 mm
